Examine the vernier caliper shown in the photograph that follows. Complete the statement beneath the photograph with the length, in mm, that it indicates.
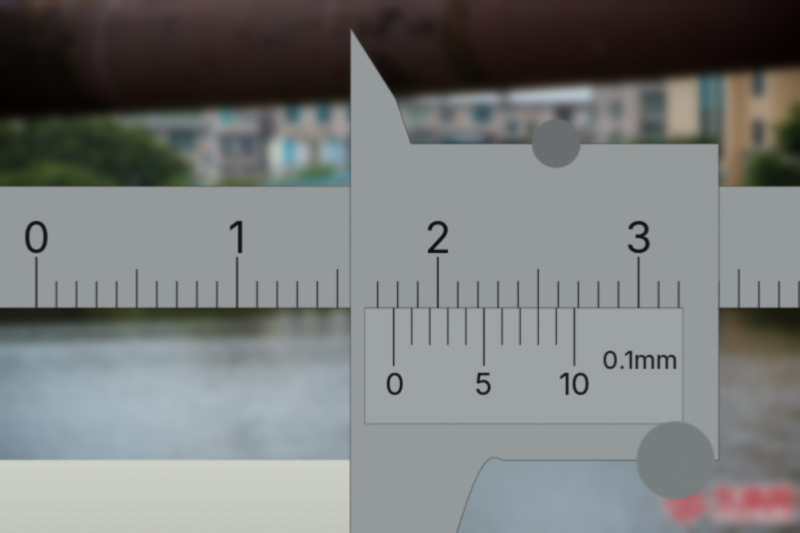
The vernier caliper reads 17.8 mm
